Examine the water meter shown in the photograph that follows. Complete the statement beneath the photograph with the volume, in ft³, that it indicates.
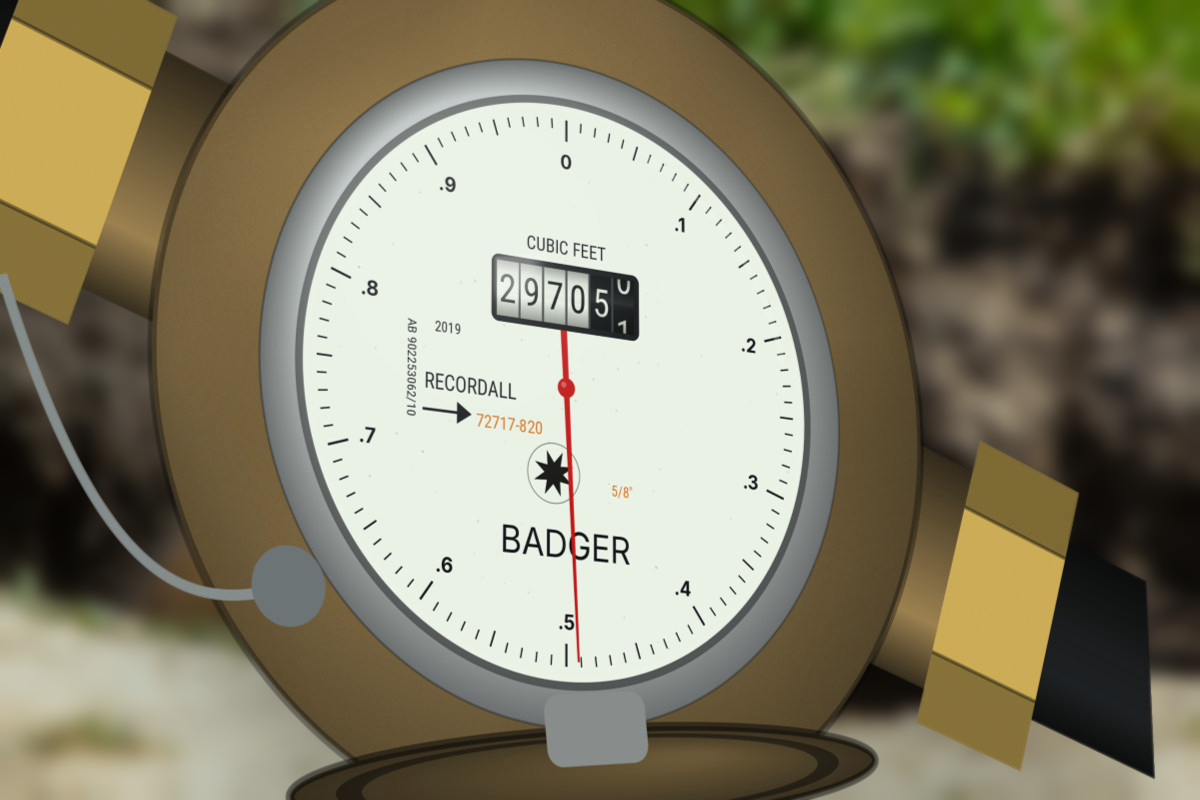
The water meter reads 297050.49 ft³
